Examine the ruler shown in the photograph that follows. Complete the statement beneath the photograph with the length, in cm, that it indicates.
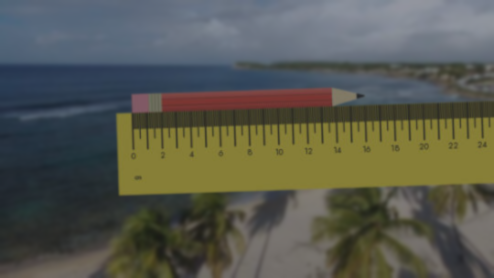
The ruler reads 16 cm
